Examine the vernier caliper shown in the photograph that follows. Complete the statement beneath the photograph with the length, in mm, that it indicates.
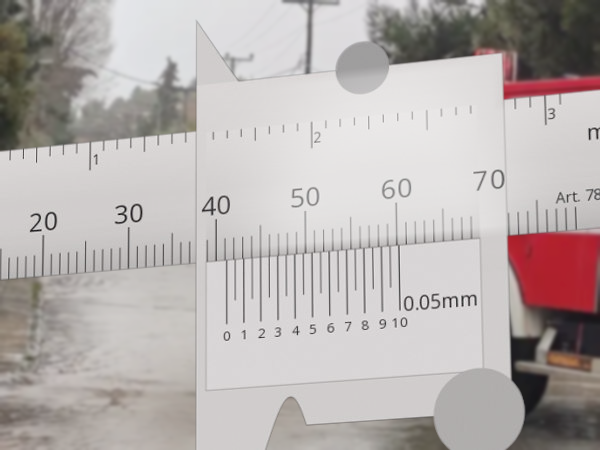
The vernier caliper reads 41.2 mm
